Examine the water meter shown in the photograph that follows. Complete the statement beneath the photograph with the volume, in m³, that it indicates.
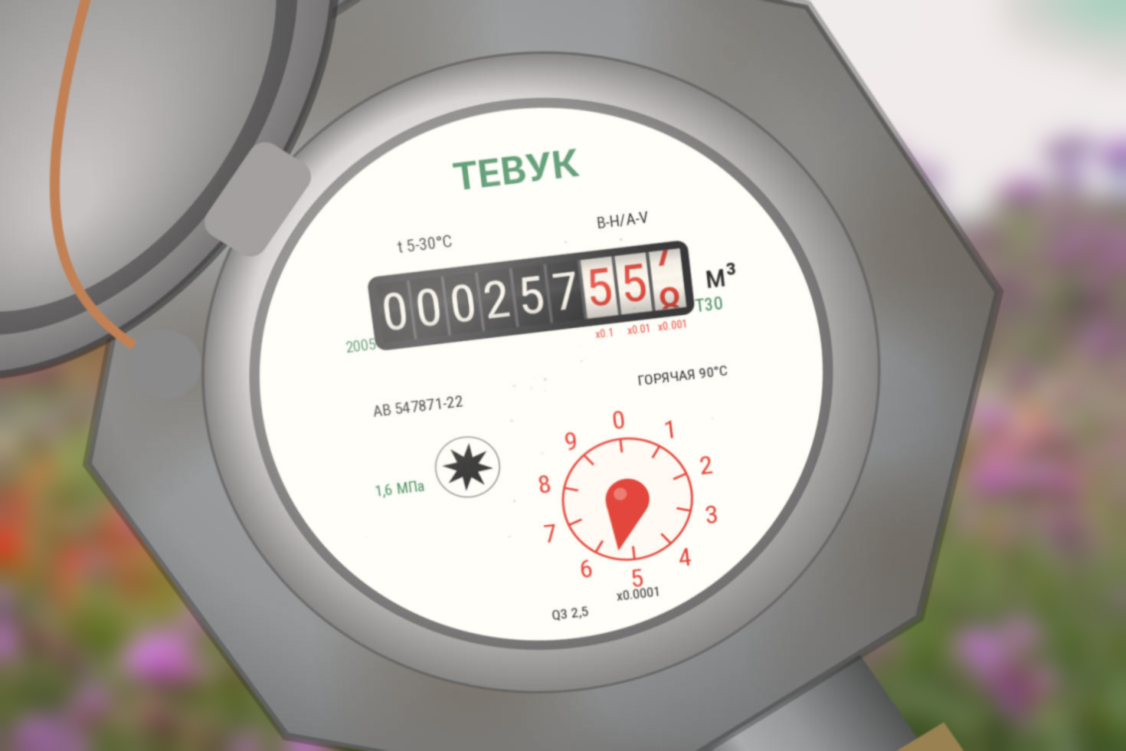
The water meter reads 257.5575 m³
